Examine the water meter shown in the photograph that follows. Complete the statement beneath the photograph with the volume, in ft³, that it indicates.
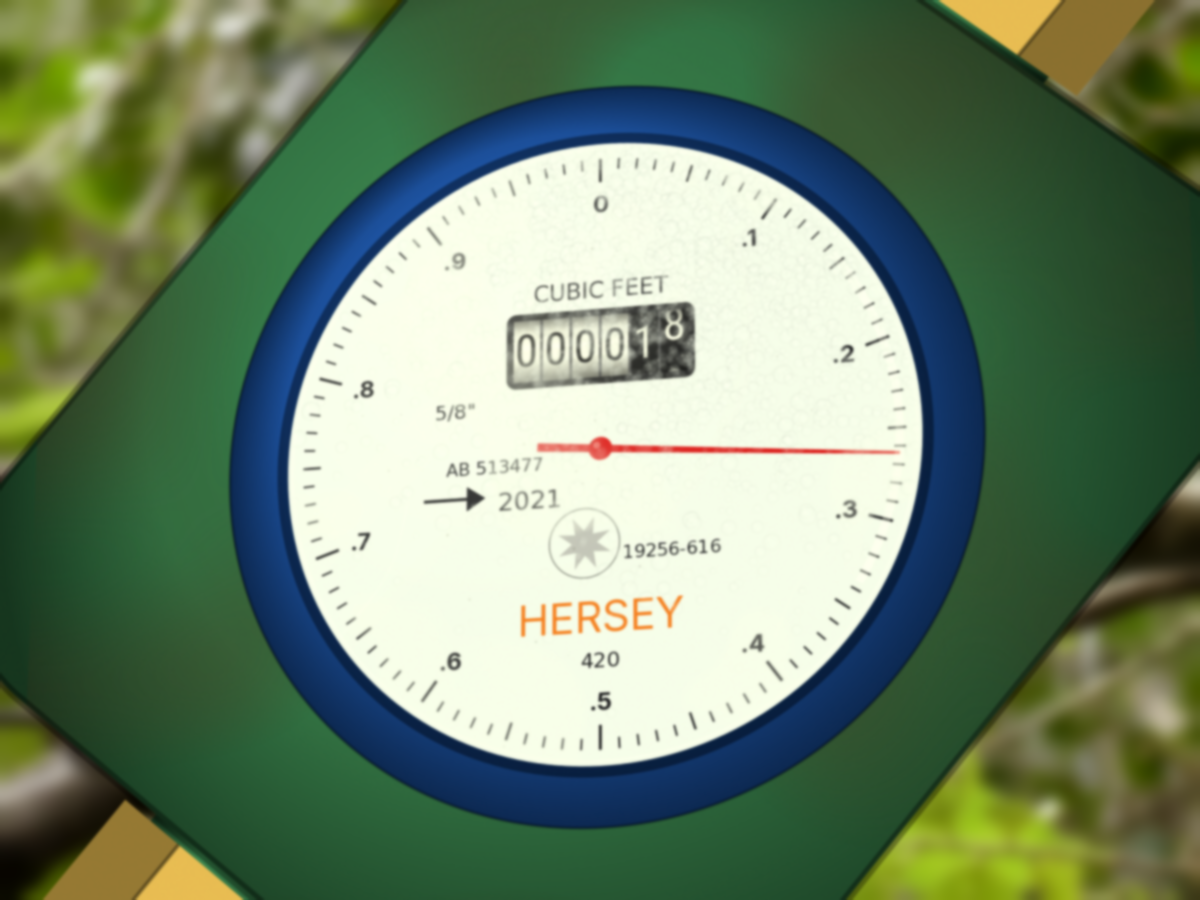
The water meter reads 18.26 ft³
